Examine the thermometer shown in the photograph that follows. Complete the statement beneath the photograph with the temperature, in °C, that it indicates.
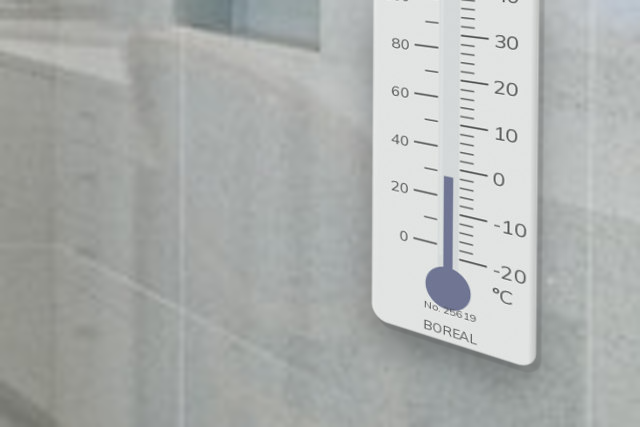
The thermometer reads -2 °C
